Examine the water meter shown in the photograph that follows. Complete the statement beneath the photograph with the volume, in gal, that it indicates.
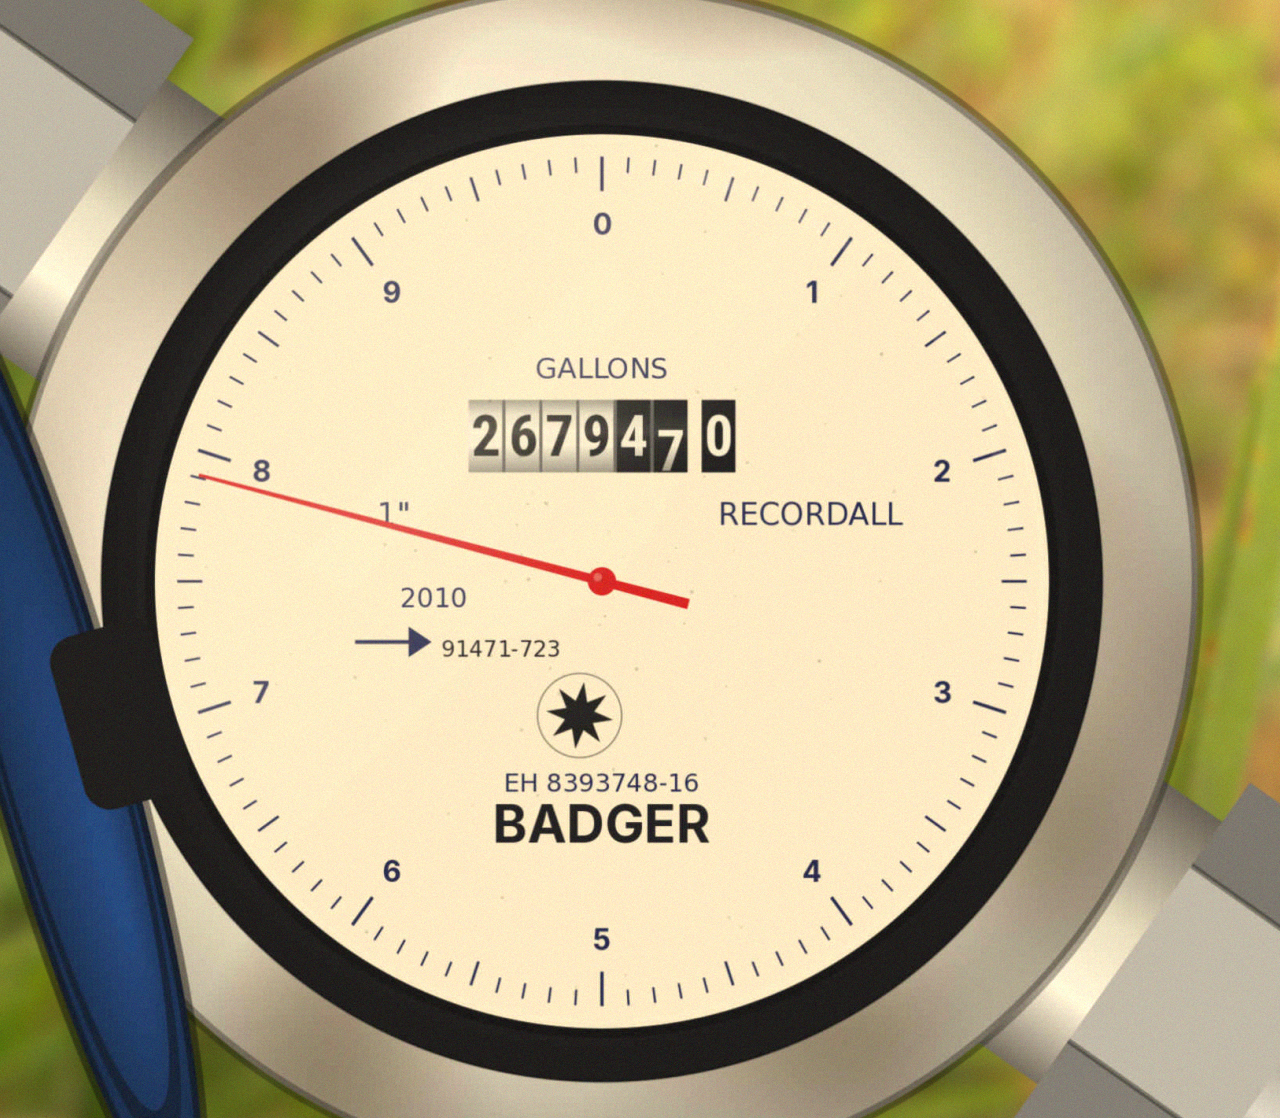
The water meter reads 2679467.9 gal
